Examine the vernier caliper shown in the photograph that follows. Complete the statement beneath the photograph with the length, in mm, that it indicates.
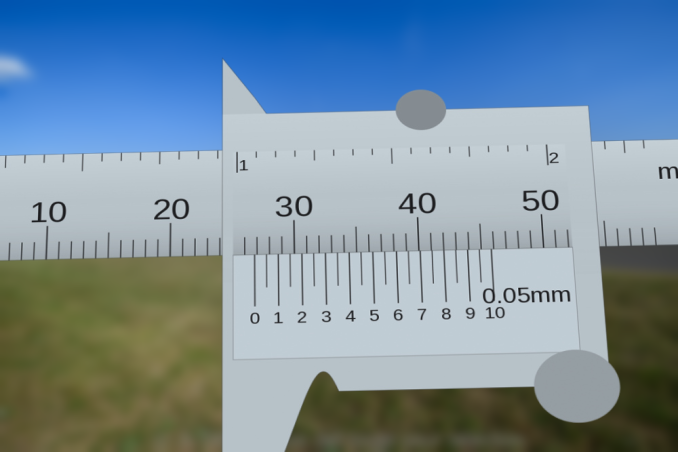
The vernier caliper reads 26.8 mm
